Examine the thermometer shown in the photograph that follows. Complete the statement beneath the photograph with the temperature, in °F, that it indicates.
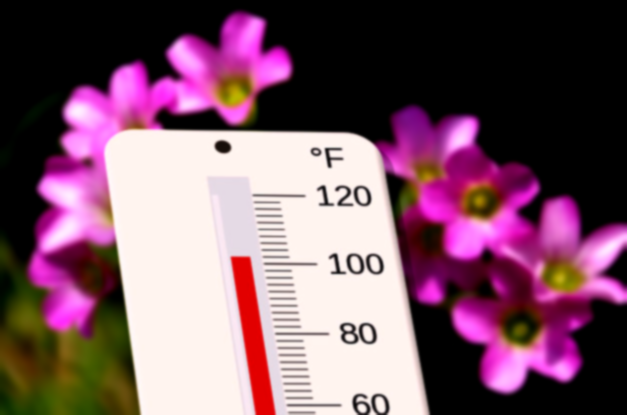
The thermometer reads 102 °F
